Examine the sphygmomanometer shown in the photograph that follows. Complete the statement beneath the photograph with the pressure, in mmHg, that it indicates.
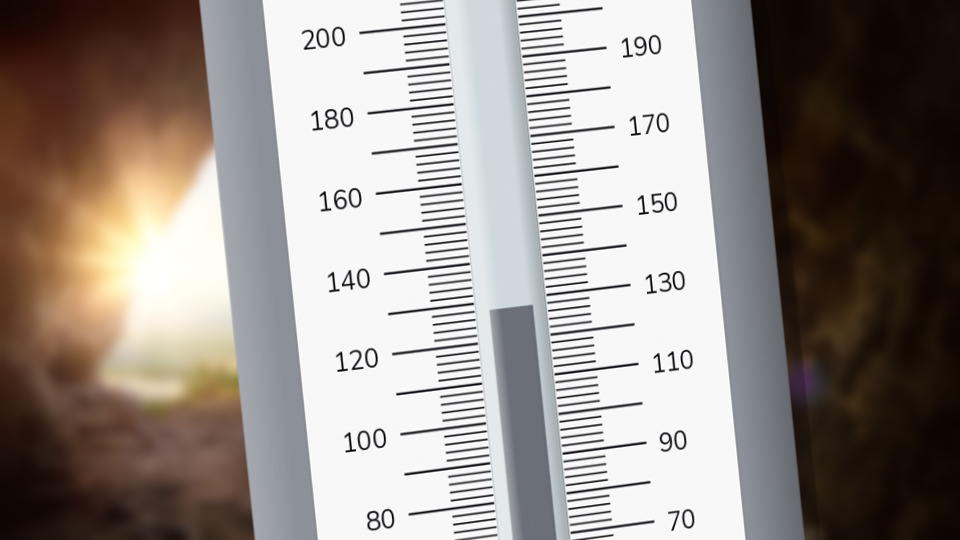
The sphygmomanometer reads 128 mmHg
